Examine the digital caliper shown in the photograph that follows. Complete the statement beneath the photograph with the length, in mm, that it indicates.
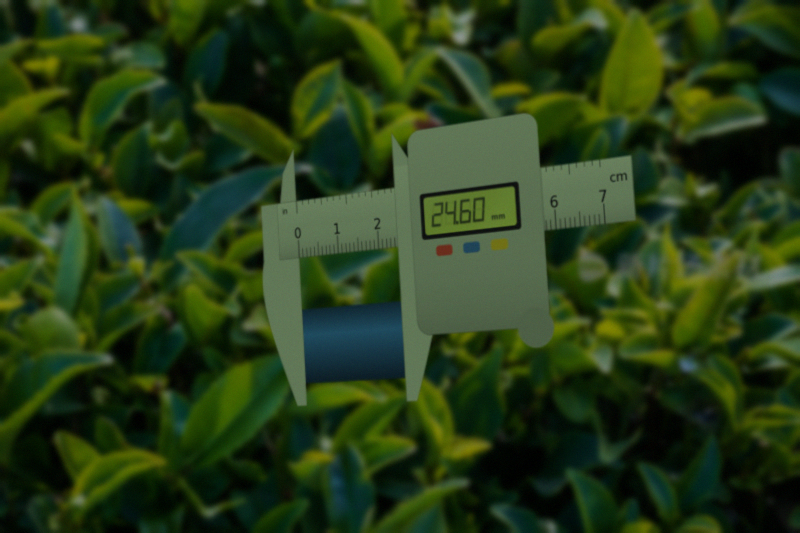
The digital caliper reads 24.60 mm
